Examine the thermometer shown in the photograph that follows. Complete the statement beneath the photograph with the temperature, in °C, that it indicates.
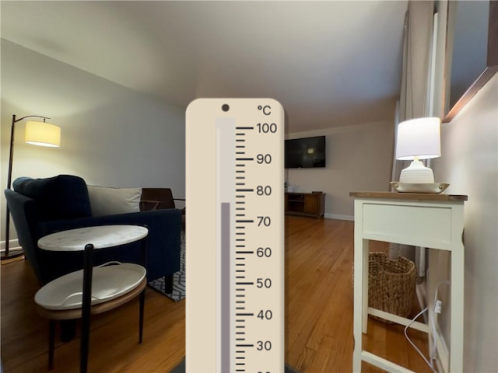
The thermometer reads 76 °C
